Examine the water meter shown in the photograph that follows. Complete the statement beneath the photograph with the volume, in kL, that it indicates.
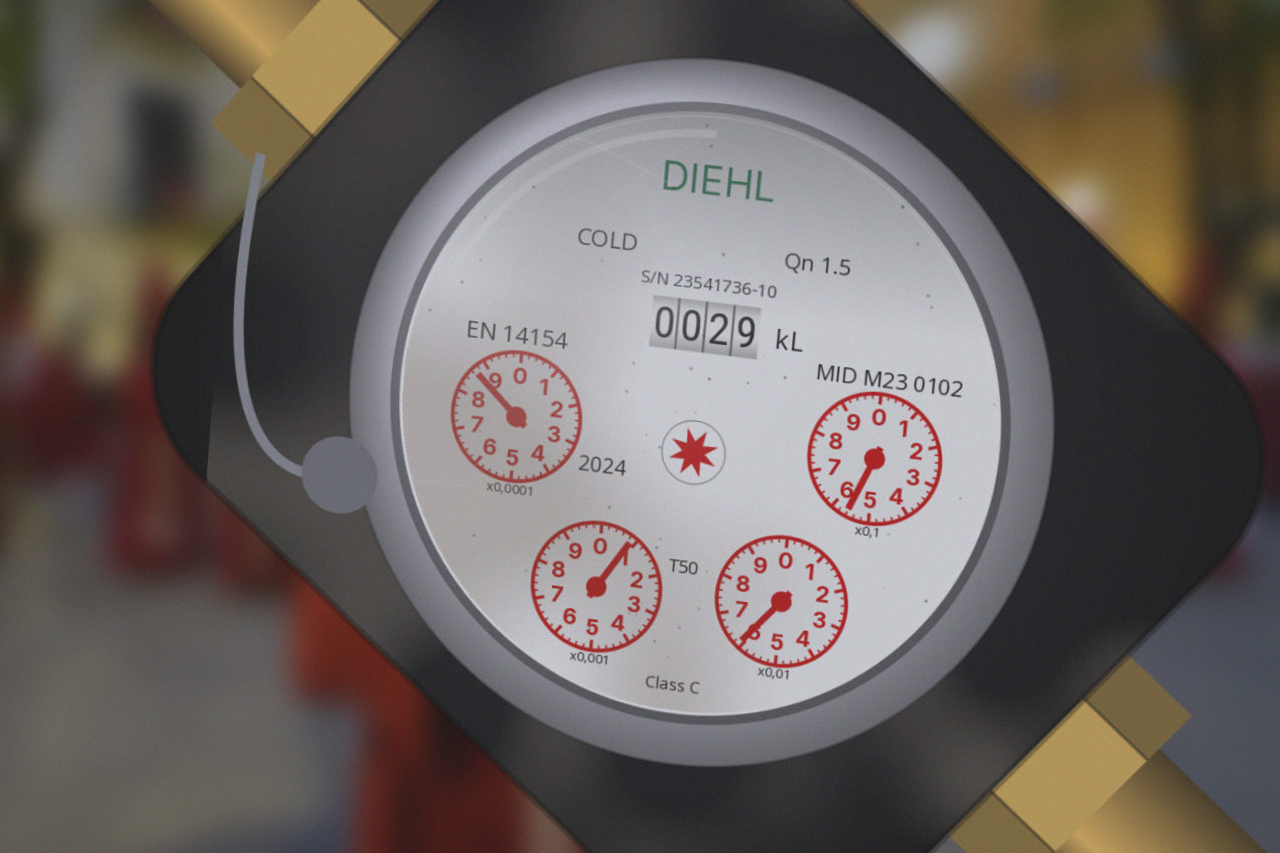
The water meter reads 29.5608 kL
